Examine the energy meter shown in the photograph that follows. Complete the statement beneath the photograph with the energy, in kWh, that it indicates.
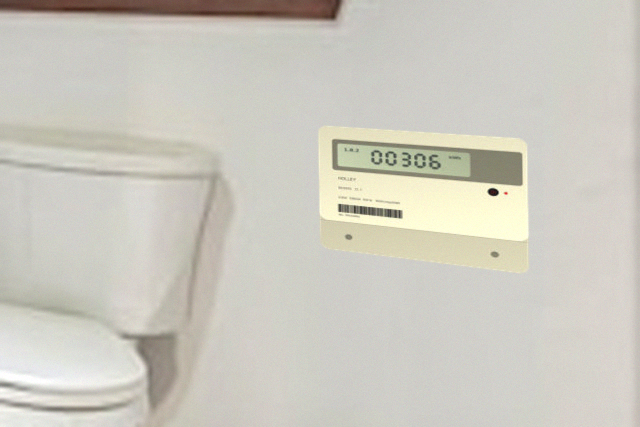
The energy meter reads 306 kWh
